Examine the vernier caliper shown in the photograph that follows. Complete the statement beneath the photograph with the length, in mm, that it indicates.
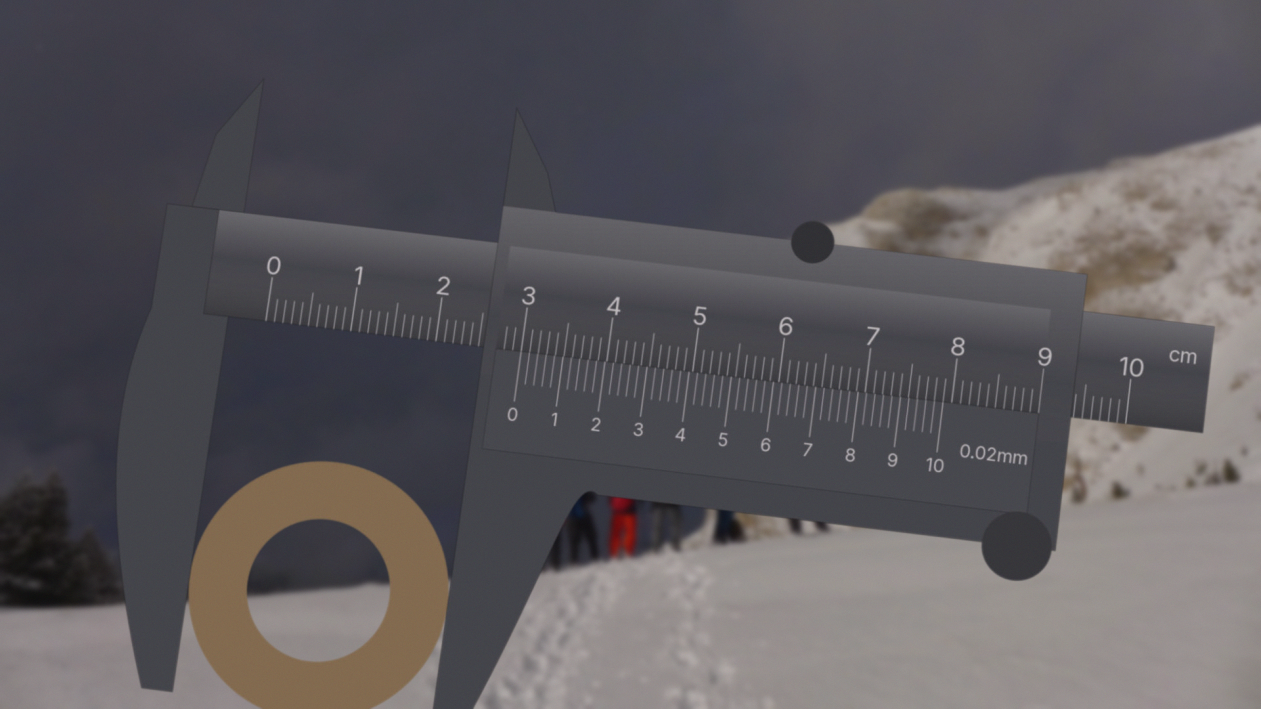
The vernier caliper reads 30.0 mm
